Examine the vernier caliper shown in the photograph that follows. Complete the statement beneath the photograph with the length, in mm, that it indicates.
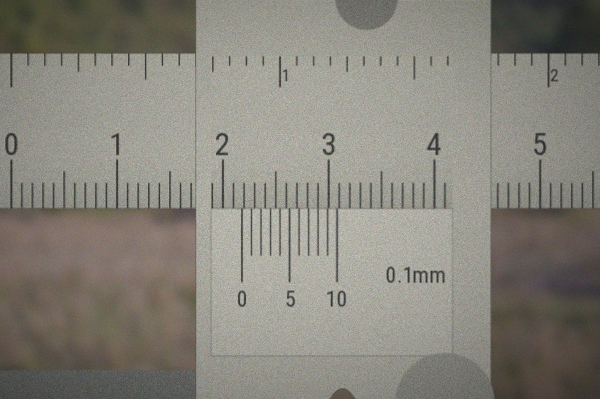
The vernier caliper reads 21.8 mm
